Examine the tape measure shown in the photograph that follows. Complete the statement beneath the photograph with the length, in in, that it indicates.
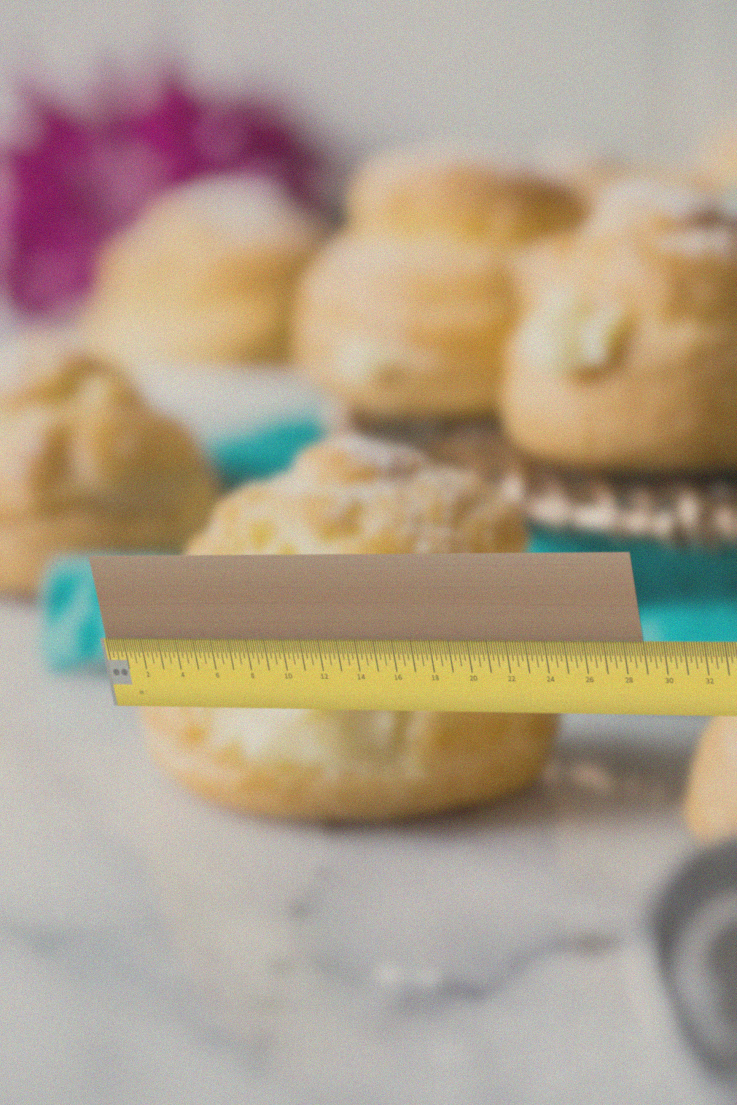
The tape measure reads 29 in
